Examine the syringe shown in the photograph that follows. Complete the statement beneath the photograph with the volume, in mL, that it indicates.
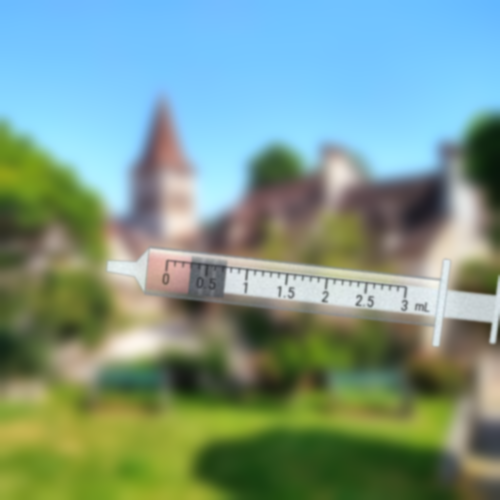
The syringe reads 0.3 mL
